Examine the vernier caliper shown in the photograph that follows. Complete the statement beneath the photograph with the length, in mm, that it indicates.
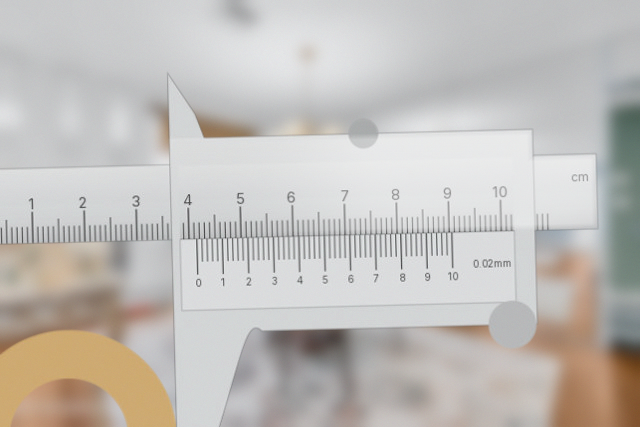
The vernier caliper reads 41.5 mm
